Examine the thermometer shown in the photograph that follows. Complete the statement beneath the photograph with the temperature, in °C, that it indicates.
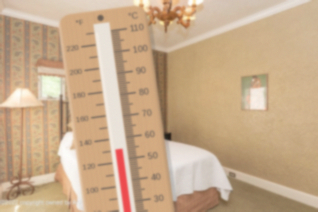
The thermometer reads 55 °C
